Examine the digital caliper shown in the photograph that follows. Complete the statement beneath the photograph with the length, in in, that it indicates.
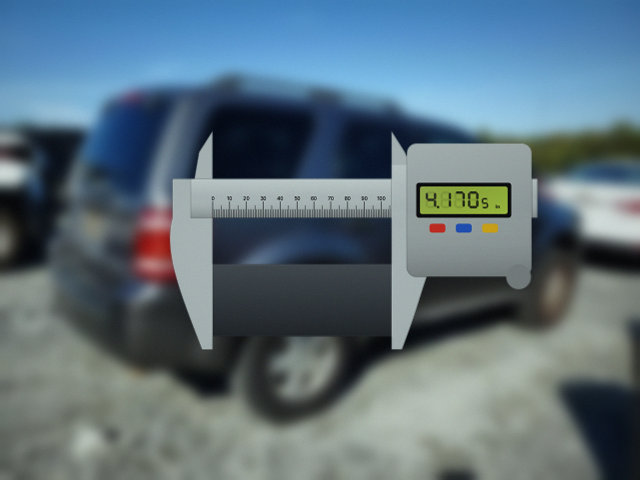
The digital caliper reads 4.1705 in
